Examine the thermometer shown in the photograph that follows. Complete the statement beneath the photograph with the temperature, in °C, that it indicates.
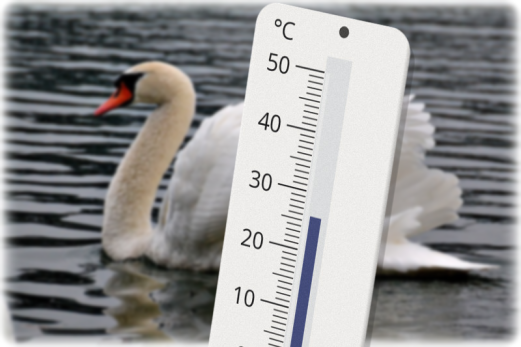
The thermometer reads 26 °C
